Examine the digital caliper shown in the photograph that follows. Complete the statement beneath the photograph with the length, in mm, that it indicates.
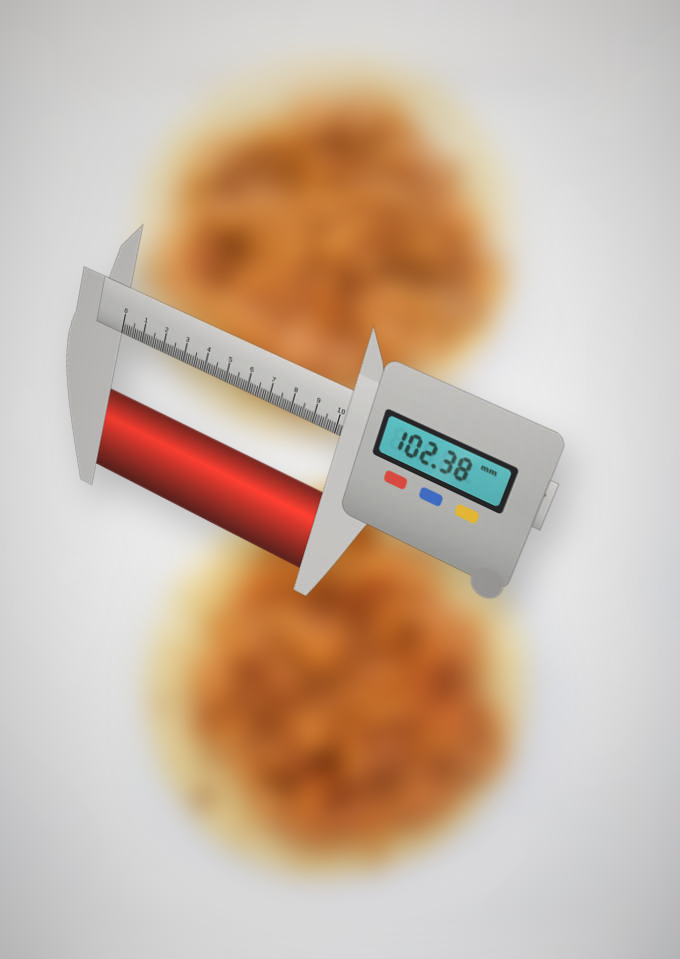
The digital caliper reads 102.38 mm
